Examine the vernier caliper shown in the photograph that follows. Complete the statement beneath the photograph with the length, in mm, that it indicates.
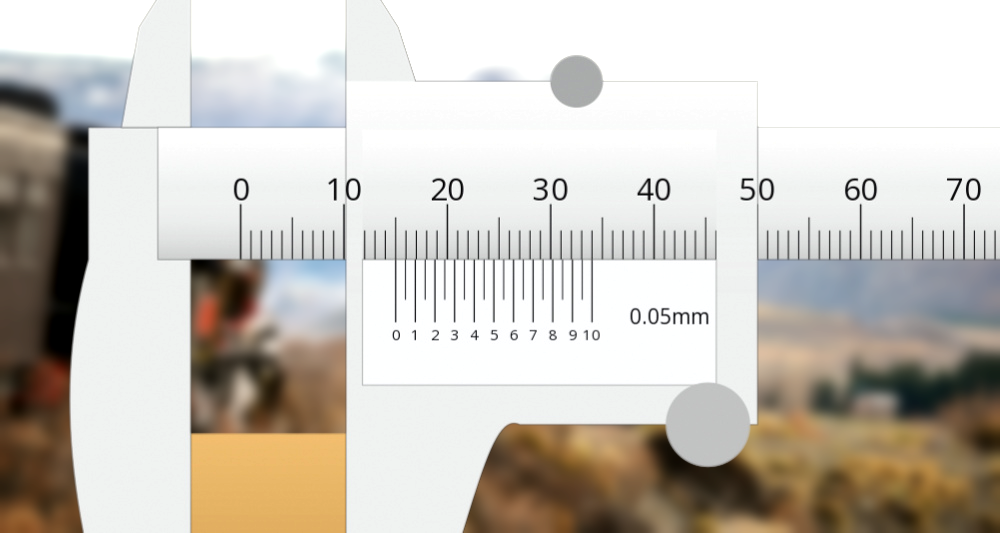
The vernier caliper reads 15.0 mm
